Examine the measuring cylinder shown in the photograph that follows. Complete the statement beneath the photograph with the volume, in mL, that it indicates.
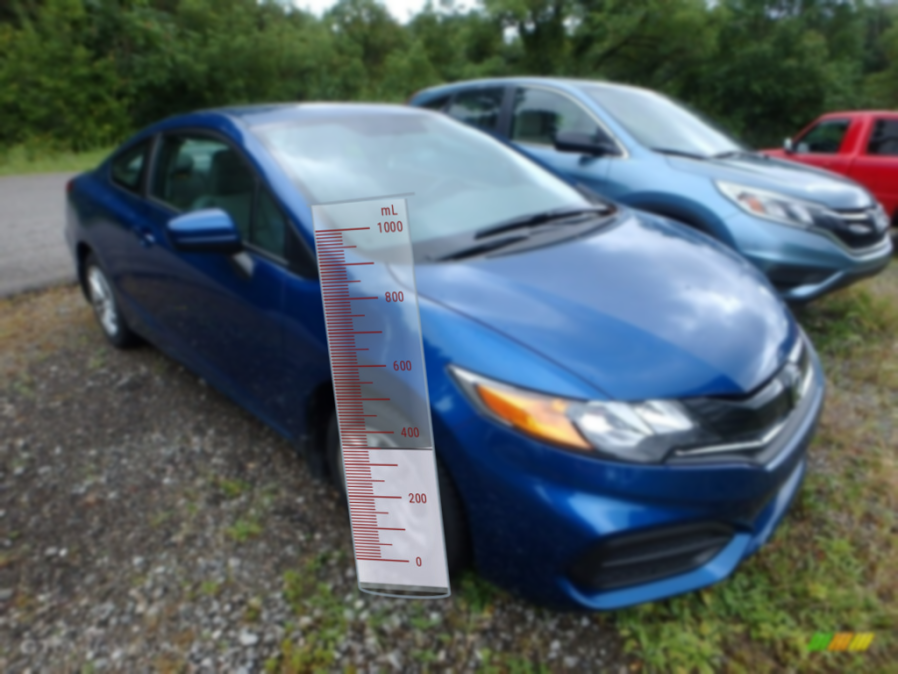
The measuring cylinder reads 350 mL
